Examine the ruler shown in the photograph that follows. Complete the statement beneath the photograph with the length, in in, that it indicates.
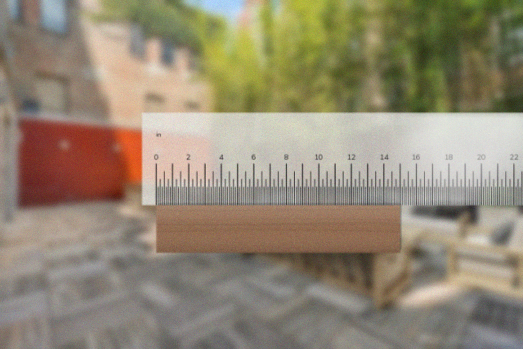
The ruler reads 15 in
